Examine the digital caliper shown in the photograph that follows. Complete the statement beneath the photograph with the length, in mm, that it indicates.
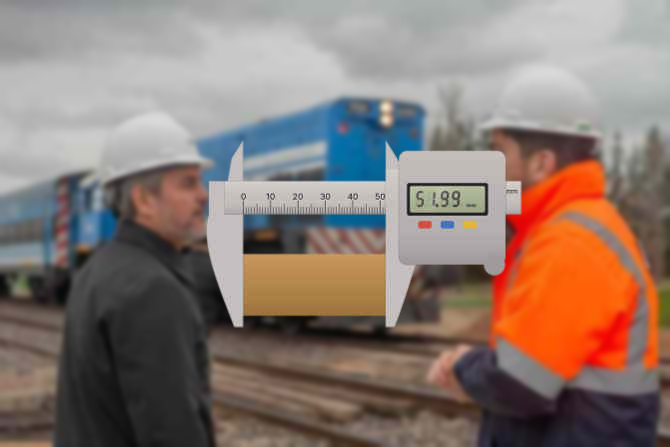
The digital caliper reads 51.99 mm
